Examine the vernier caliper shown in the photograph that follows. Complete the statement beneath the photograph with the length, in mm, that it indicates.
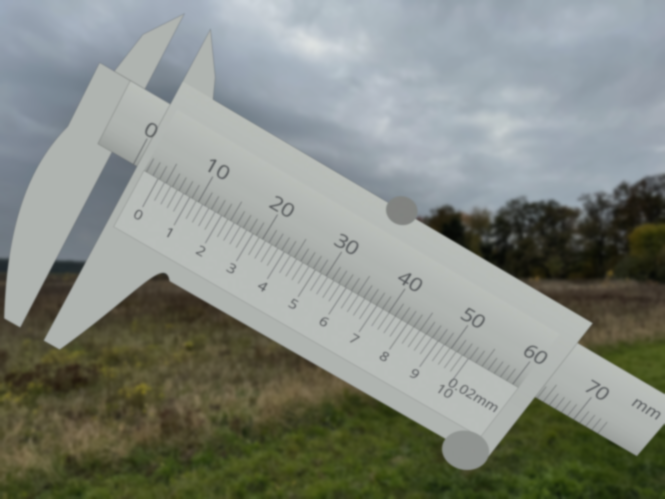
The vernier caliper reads 3.8 mm
